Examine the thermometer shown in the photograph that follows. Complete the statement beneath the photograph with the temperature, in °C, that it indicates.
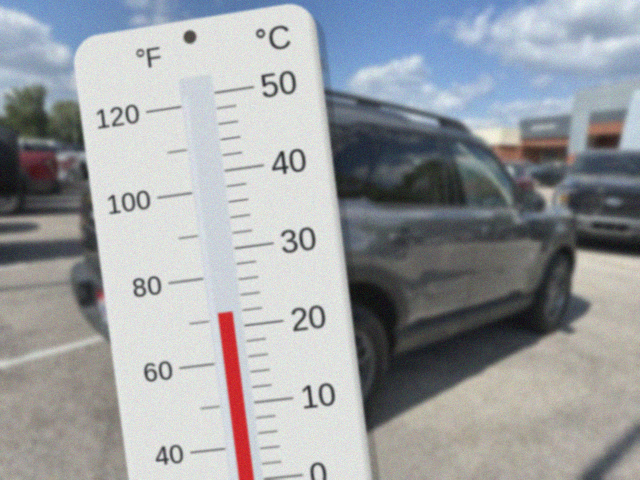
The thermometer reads 22 °C
